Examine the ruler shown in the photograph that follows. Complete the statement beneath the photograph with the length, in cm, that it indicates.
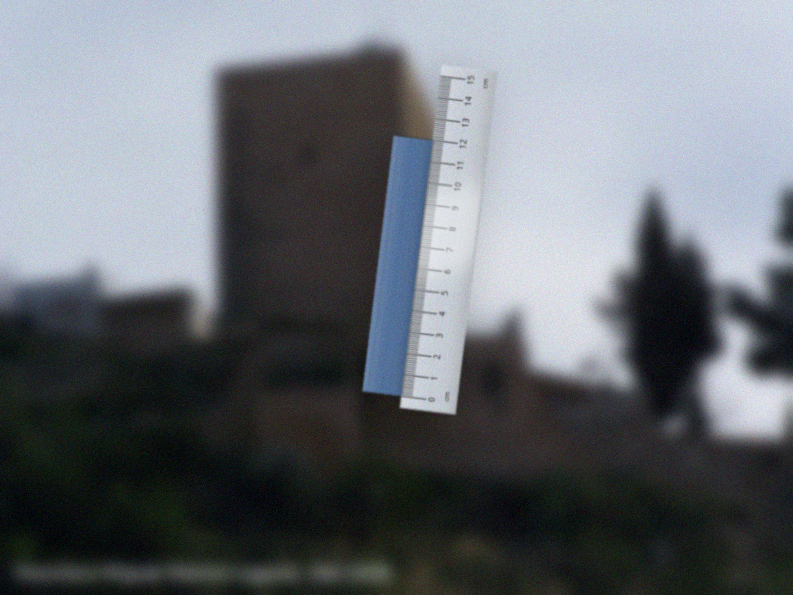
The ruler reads 12 cm
